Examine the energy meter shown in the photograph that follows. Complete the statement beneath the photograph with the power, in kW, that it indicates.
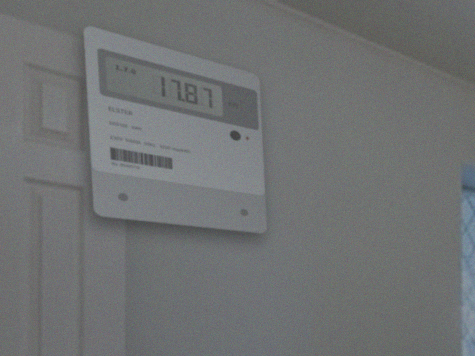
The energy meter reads 17.87 kW
